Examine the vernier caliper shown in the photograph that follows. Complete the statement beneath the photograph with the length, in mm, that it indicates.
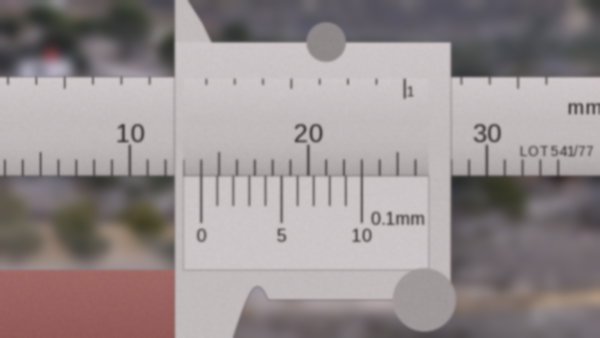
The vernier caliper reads 14.0 mm
